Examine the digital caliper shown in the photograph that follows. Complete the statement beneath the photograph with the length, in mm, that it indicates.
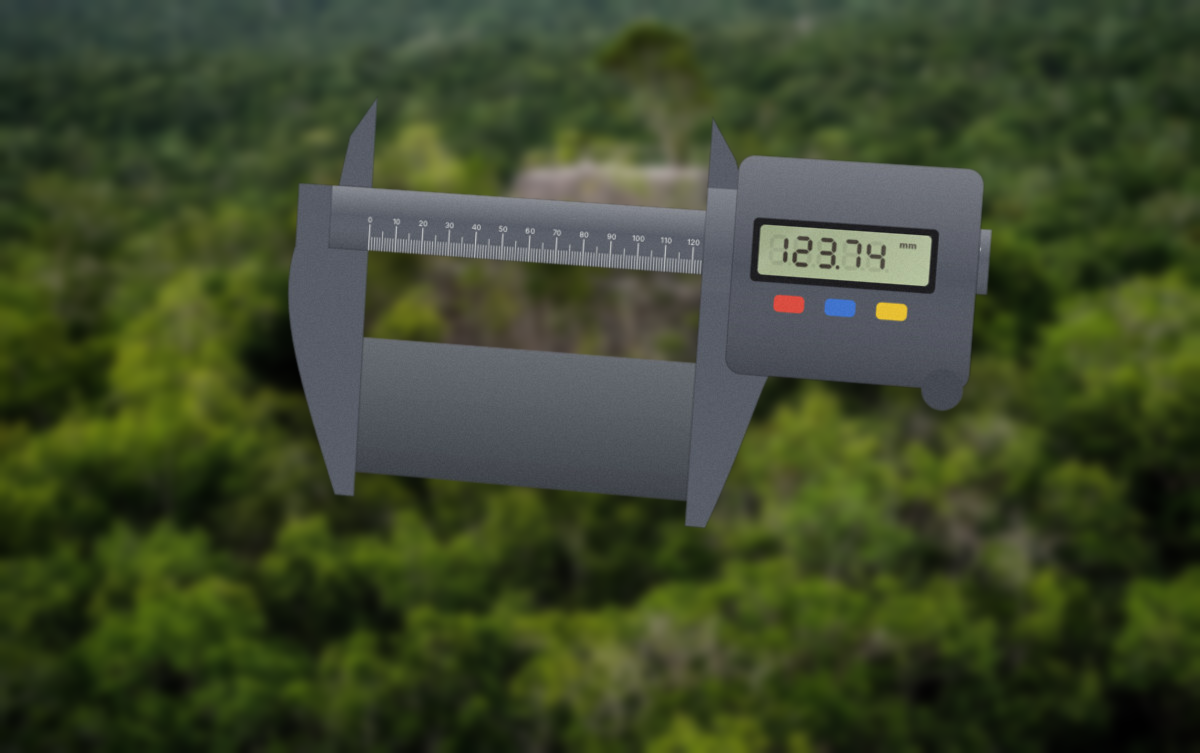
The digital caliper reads 123.74 mm
